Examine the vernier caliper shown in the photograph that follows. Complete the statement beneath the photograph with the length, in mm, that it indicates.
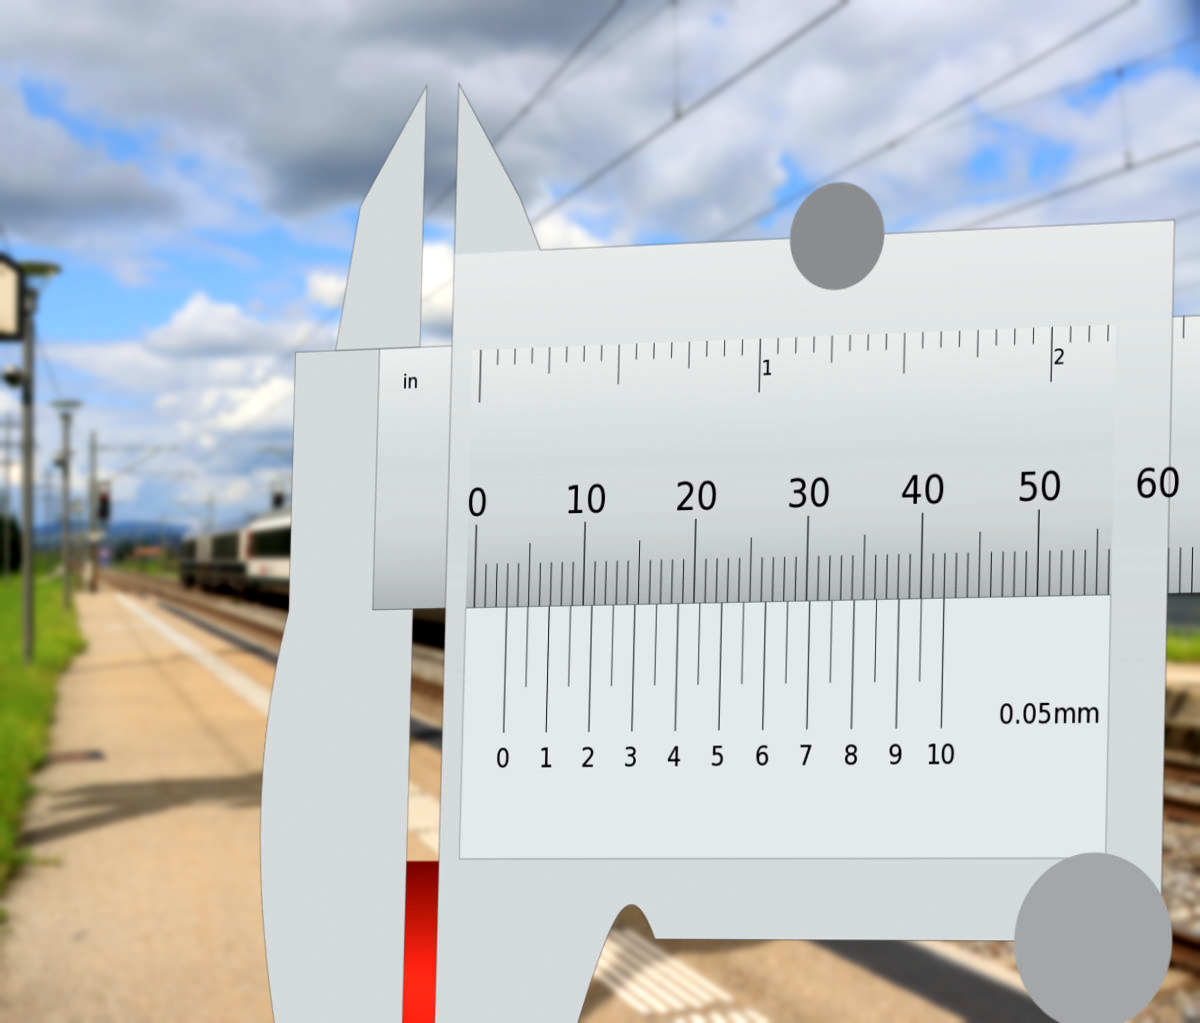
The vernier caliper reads 3.0 mm
